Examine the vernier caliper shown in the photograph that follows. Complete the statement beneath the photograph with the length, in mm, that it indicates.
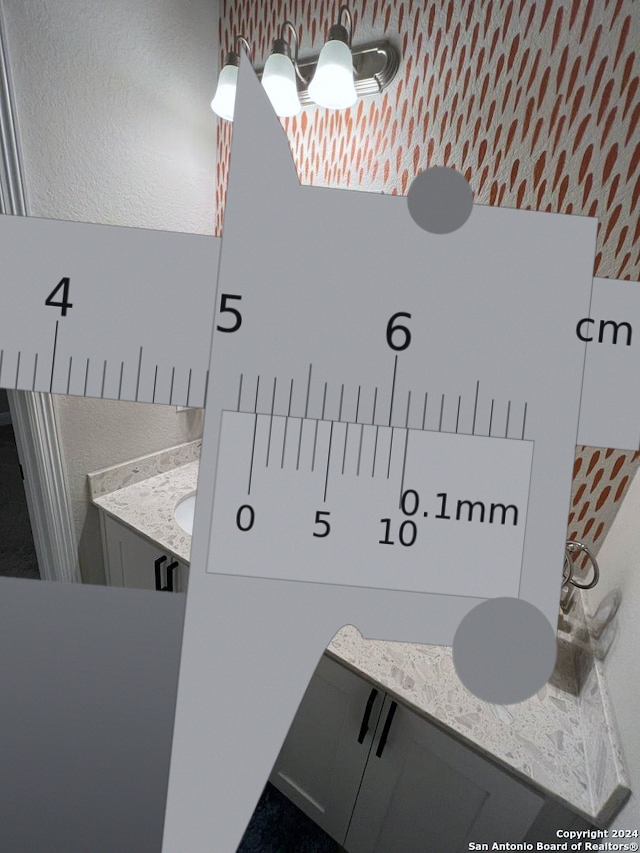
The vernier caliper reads 52.1 mm
